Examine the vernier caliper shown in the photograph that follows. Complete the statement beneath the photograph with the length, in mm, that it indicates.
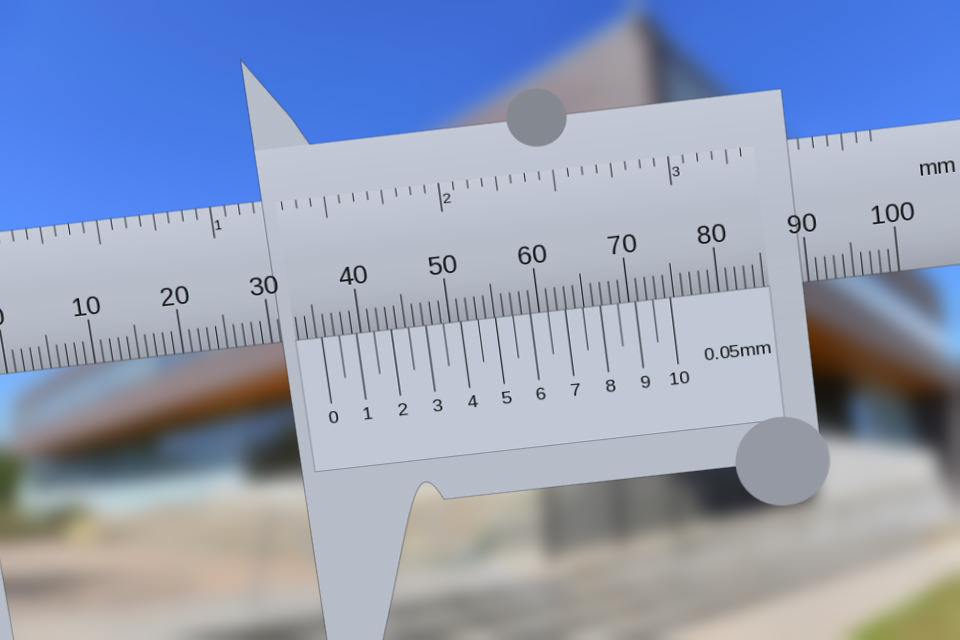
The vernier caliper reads 35.6 mm
